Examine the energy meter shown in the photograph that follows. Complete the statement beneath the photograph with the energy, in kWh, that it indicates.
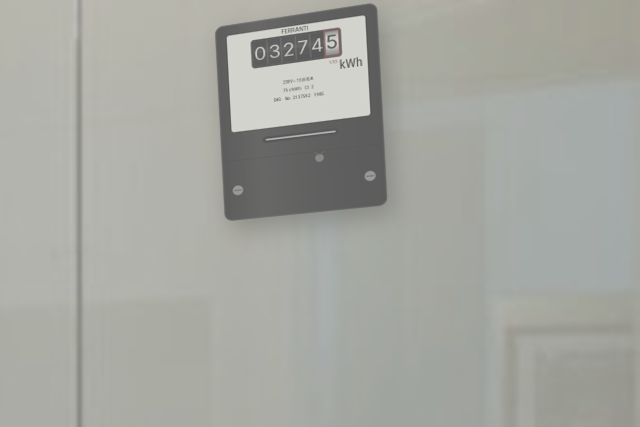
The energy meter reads 3274.5 kWh
